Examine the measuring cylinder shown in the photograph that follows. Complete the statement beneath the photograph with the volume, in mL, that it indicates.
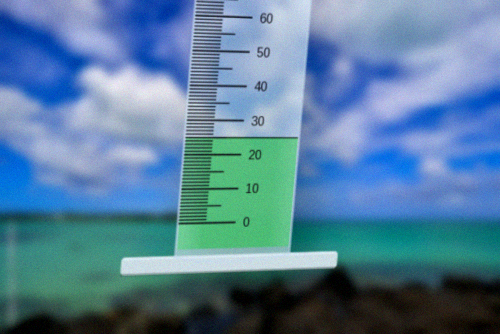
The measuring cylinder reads 25 mL
